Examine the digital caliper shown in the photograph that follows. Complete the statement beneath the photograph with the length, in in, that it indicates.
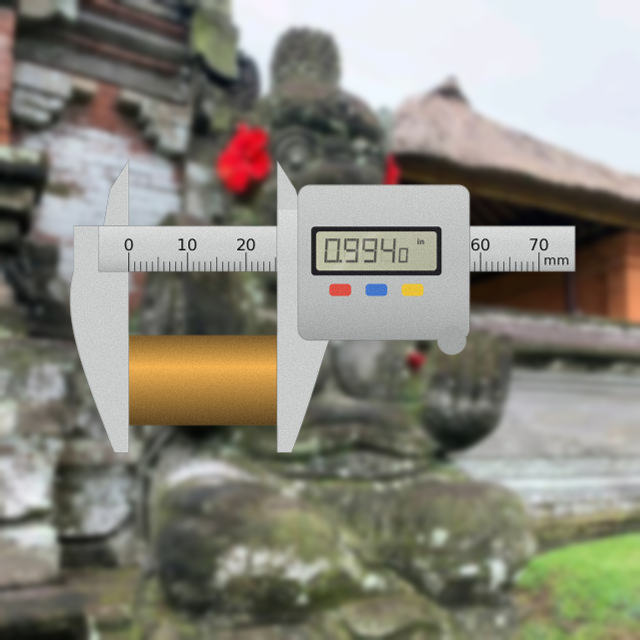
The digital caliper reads 0.9940 in
